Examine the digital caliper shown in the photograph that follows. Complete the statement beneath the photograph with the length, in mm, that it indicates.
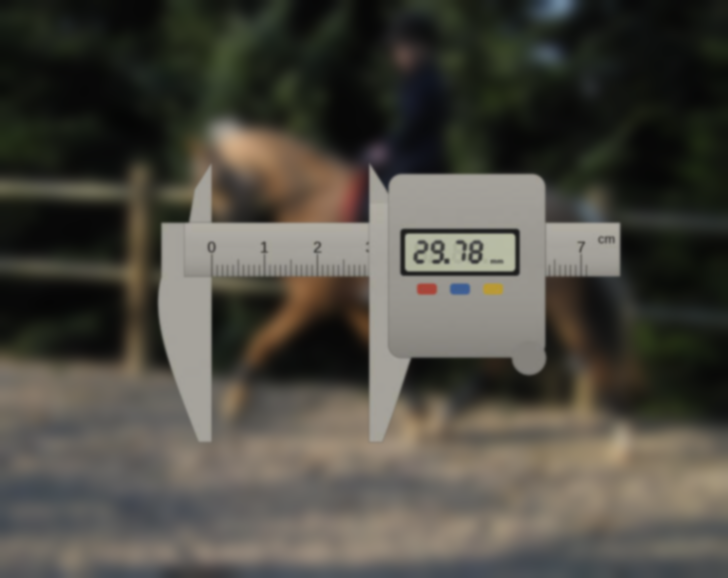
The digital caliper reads 29.78 mm
